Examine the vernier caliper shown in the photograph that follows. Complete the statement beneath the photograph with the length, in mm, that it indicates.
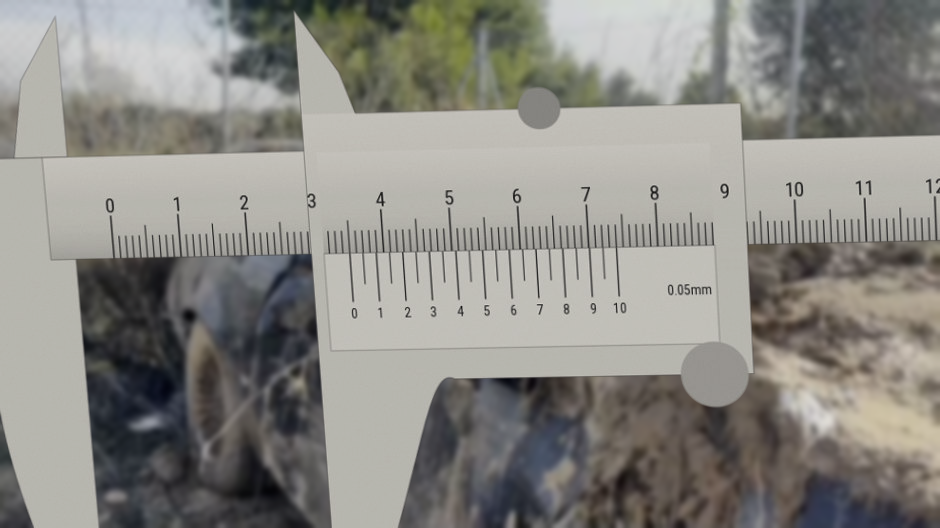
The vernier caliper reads 35.0 mm
